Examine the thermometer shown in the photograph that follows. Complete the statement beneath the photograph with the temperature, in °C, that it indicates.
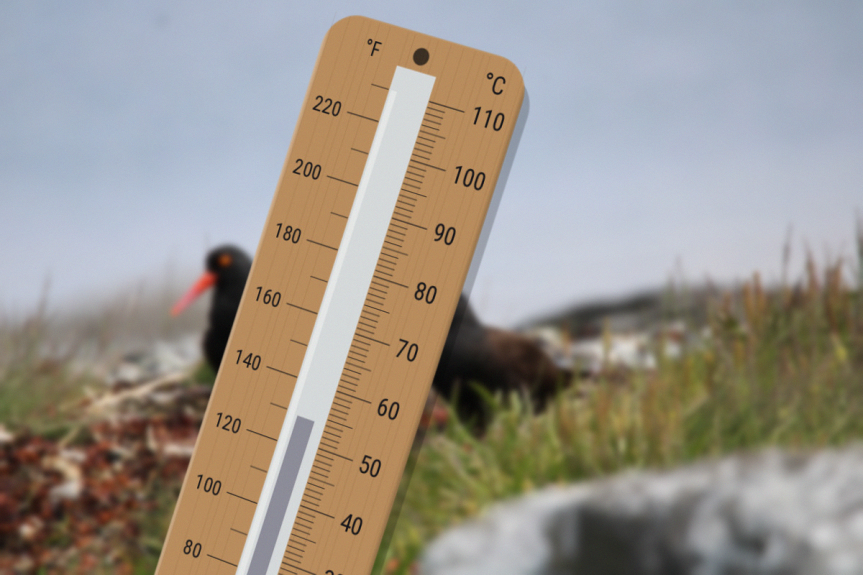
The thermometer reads 54 °C
